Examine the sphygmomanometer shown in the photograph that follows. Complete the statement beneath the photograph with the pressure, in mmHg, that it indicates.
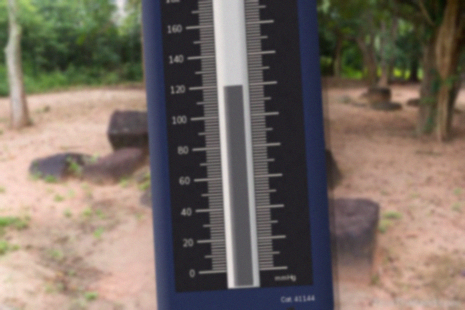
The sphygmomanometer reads 120 mmHg
